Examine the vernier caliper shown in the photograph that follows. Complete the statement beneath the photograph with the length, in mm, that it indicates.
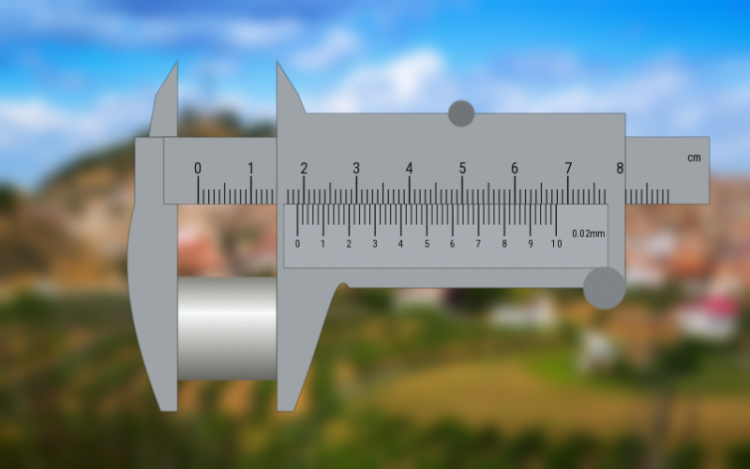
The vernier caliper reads 18.8 mm
